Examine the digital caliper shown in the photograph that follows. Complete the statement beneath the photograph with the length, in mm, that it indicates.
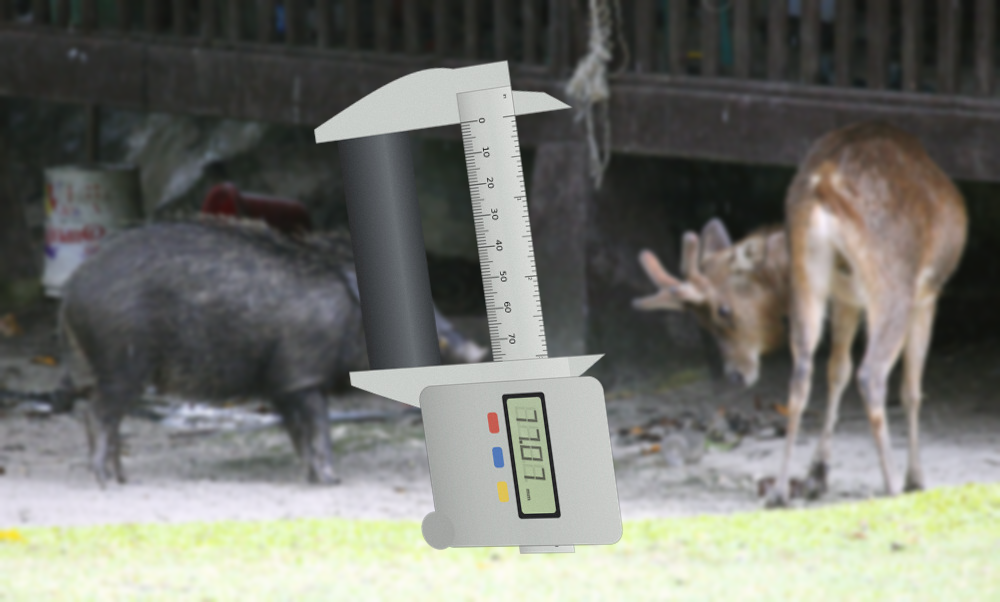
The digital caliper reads 77.07 mm
